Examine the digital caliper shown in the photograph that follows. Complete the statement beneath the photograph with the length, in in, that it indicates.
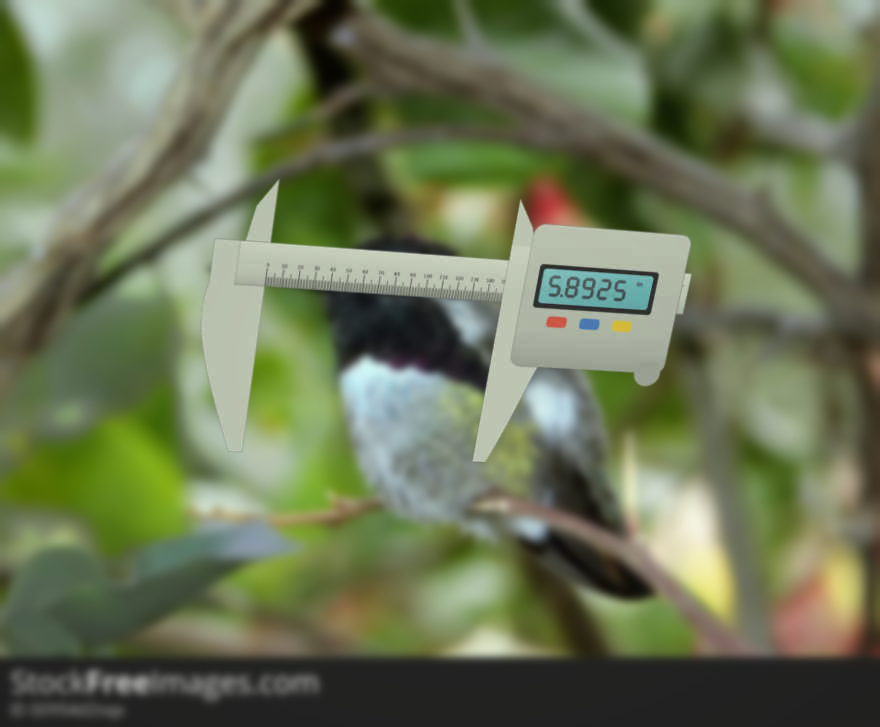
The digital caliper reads 5.8925 in
